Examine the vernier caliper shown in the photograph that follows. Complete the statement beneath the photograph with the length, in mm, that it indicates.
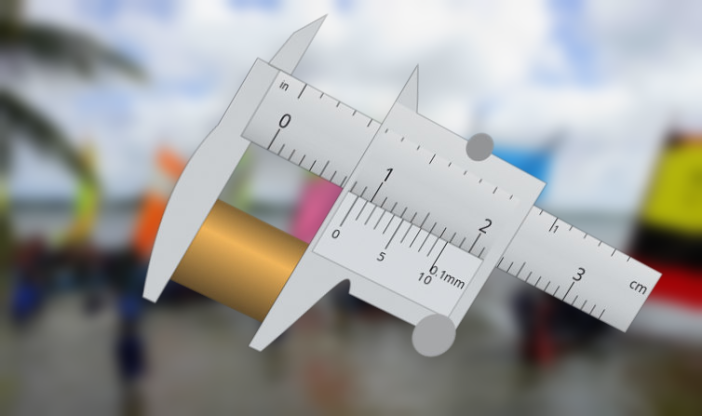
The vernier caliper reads 8.8 mm
